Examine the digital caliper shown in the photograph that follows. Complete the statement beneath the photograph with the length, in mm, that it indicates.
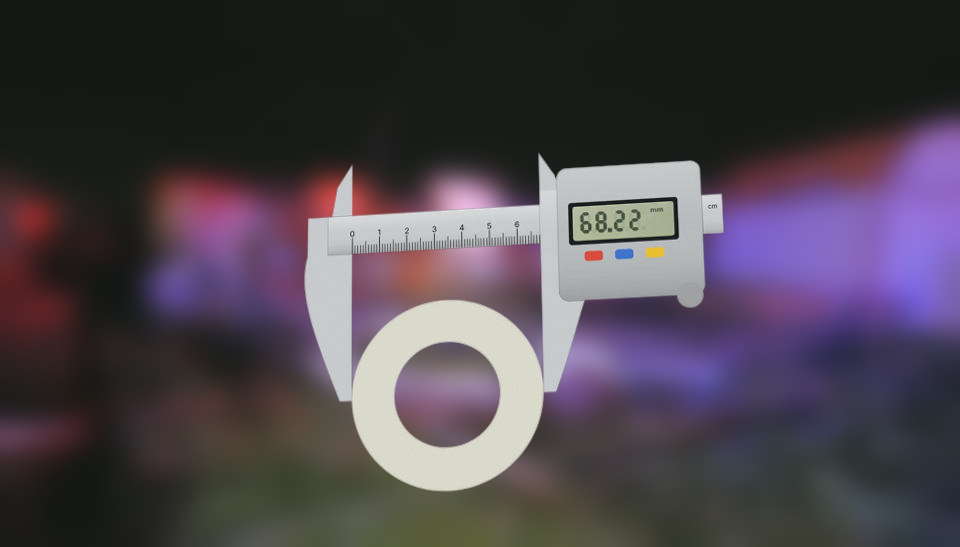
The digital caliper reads 68.22 mm
